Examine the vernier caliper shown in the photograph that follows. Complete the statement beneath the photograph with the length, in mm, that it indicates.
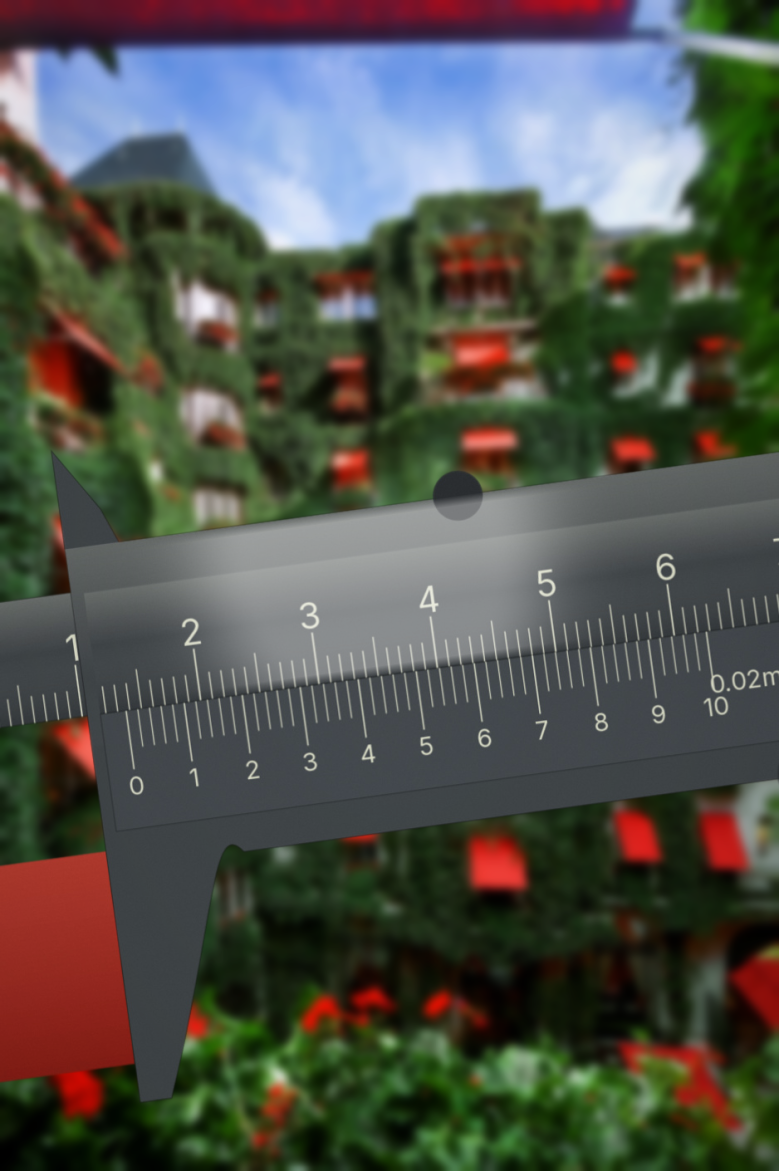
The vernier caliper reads 13.7 mm
